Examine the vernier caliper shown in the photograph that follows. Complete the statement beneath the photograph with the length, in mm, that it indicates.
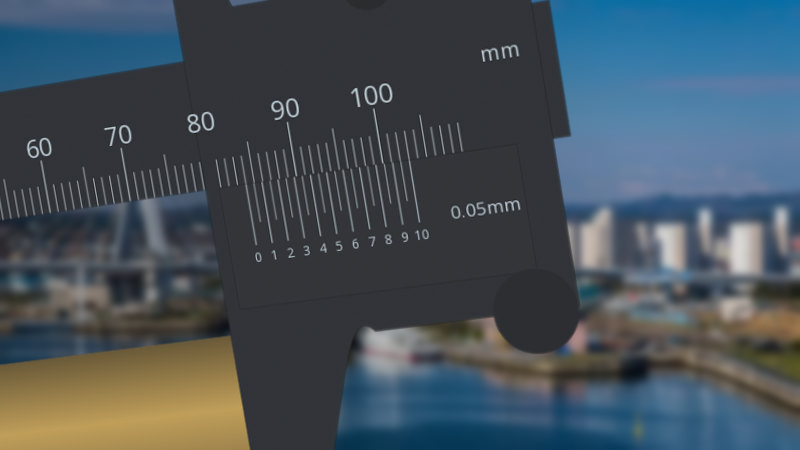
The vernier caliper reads 84.0 mm
